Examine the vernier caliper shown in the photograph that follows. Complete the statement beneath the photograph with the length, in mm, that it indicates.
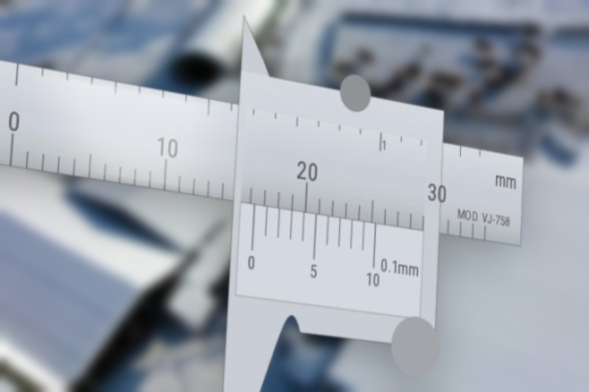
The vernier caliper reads 16.3 mm
